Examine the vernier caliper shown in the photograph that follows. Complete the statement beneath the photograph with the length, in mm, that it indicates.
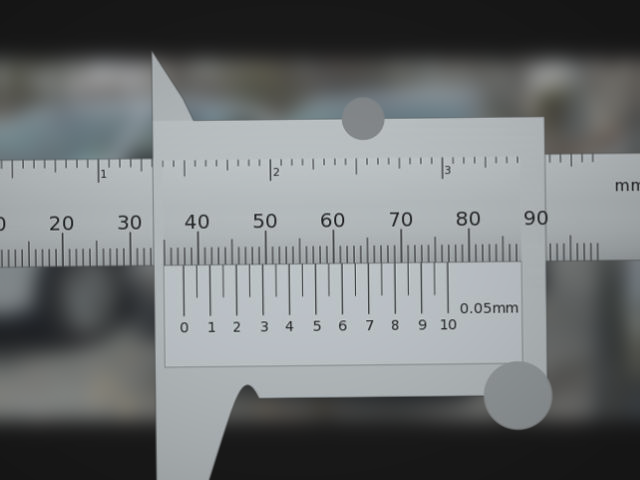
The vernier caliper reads 37.8 mm
